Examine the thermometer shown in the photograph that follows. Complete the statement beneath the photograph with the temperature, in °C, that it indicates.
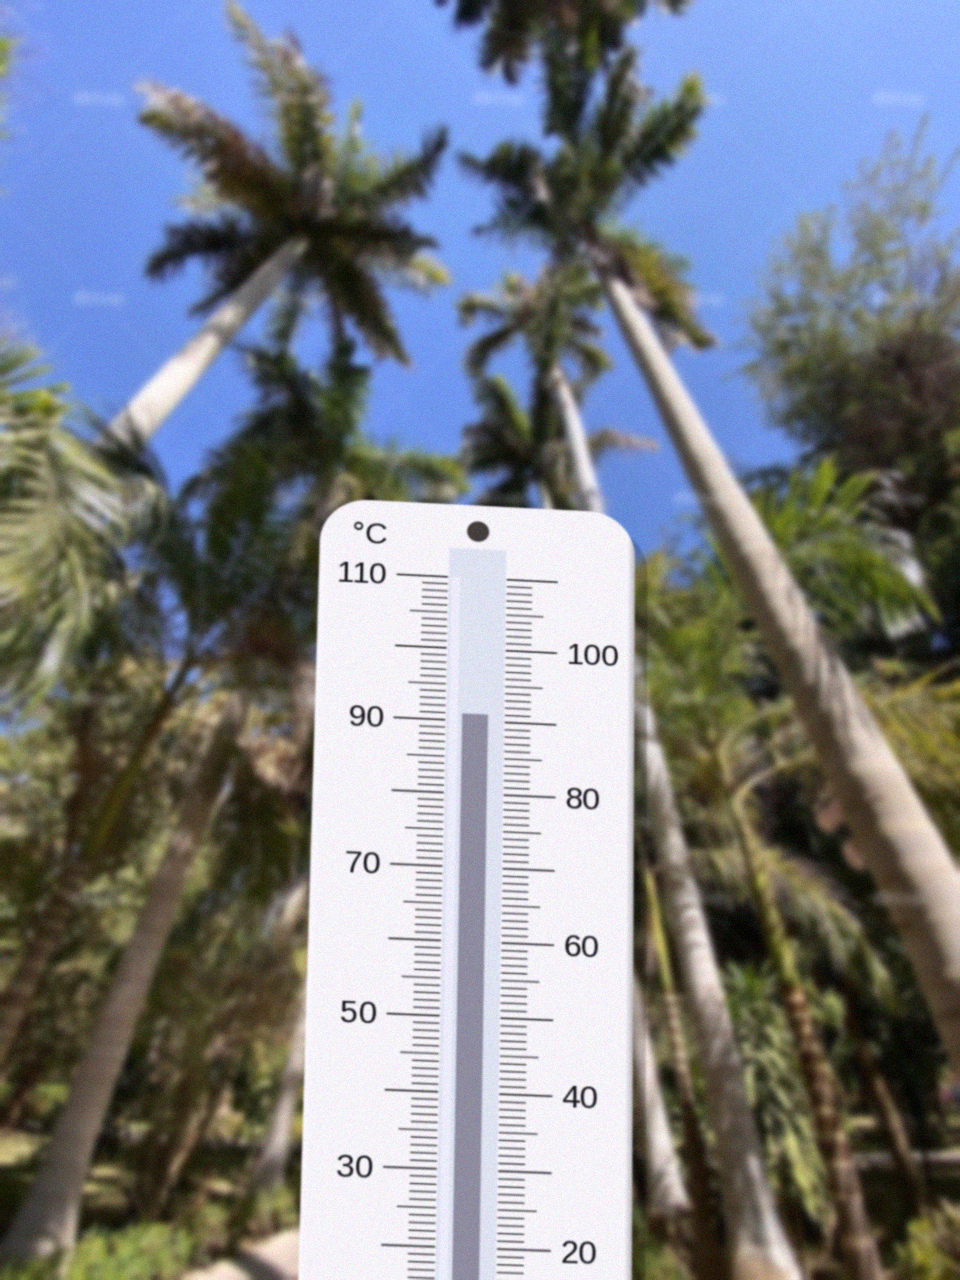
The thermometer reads 91 °C
